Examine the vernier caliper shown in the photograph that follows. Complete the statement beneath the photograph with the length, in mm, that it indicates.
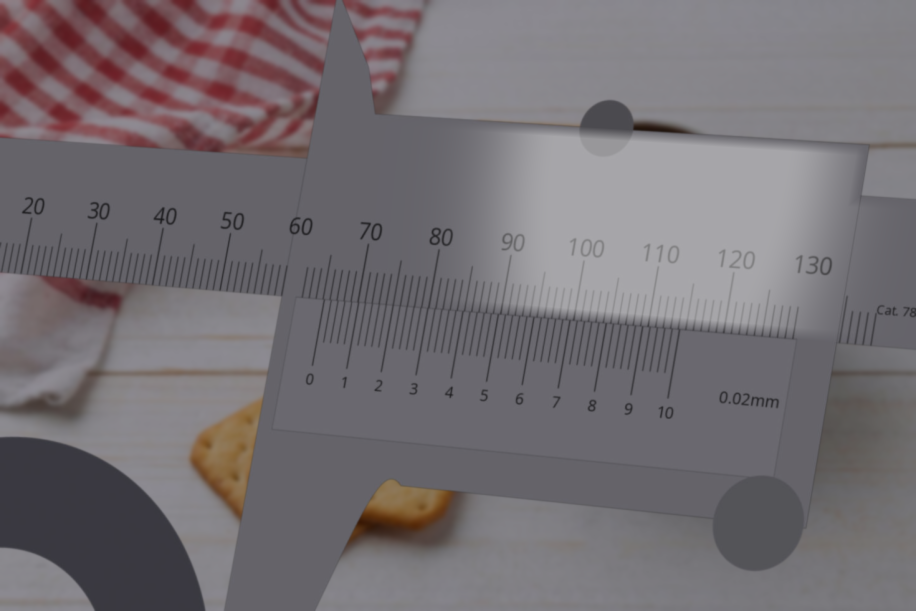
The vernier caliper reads 65.2 mm
